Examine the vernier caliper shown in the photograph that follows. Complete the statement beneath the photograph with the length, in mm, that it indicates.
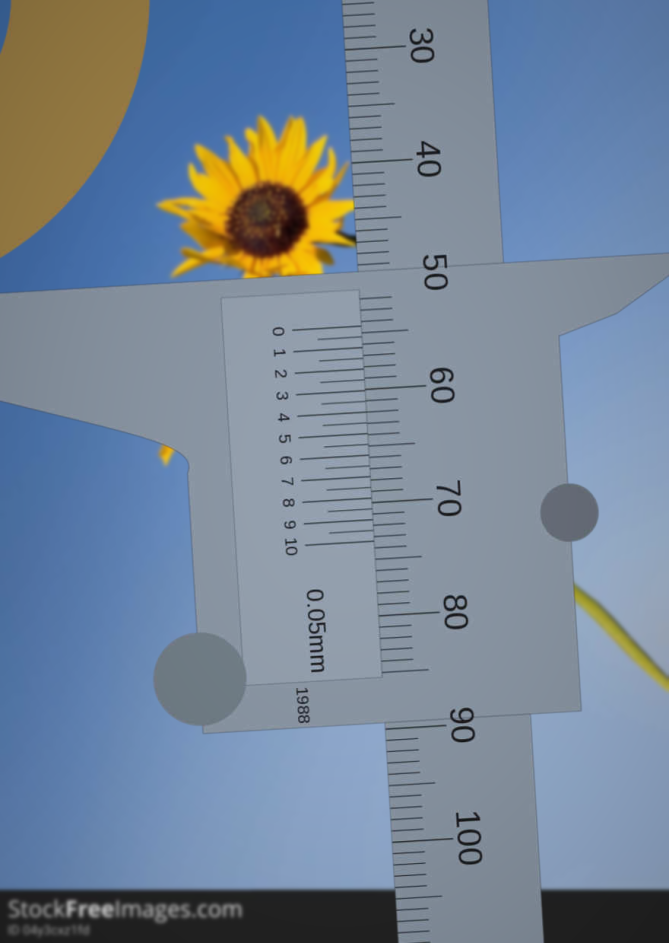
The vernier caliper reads 54.4 mm
